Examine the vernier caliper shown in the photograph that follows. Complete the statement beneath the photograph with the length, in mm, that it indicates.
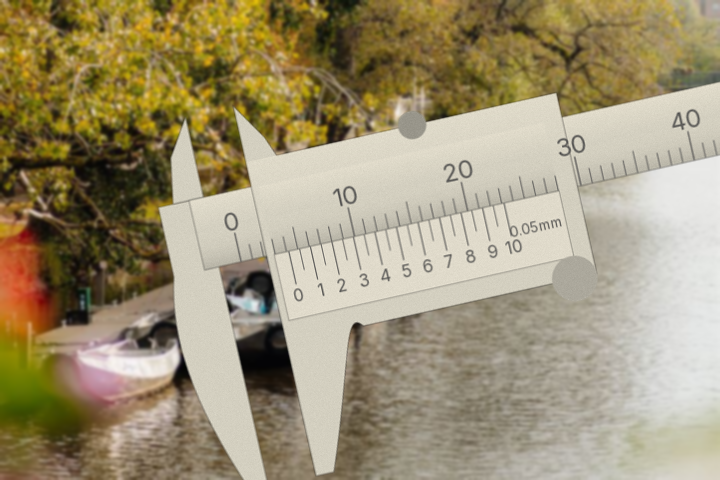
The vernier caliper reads 4.2 mm
